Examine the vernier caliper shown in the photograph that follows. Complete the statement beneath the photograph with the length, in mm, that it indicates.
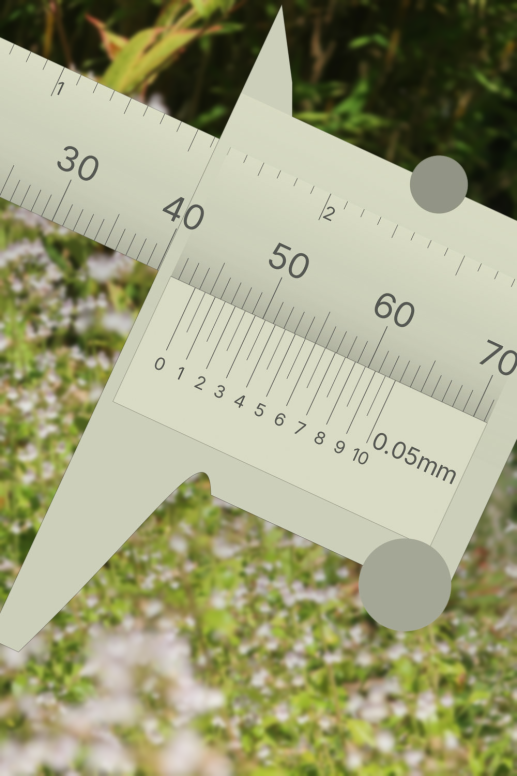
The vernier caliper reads 43.6 mm
